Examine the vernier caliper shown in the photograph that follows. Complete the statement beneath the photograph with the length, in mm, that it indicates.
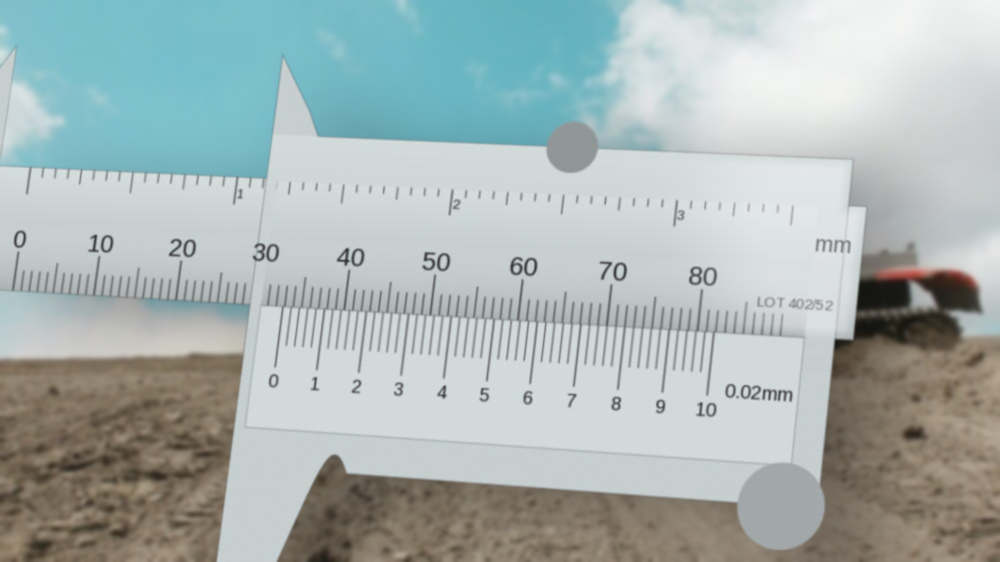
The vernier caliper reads 32.8 mm
